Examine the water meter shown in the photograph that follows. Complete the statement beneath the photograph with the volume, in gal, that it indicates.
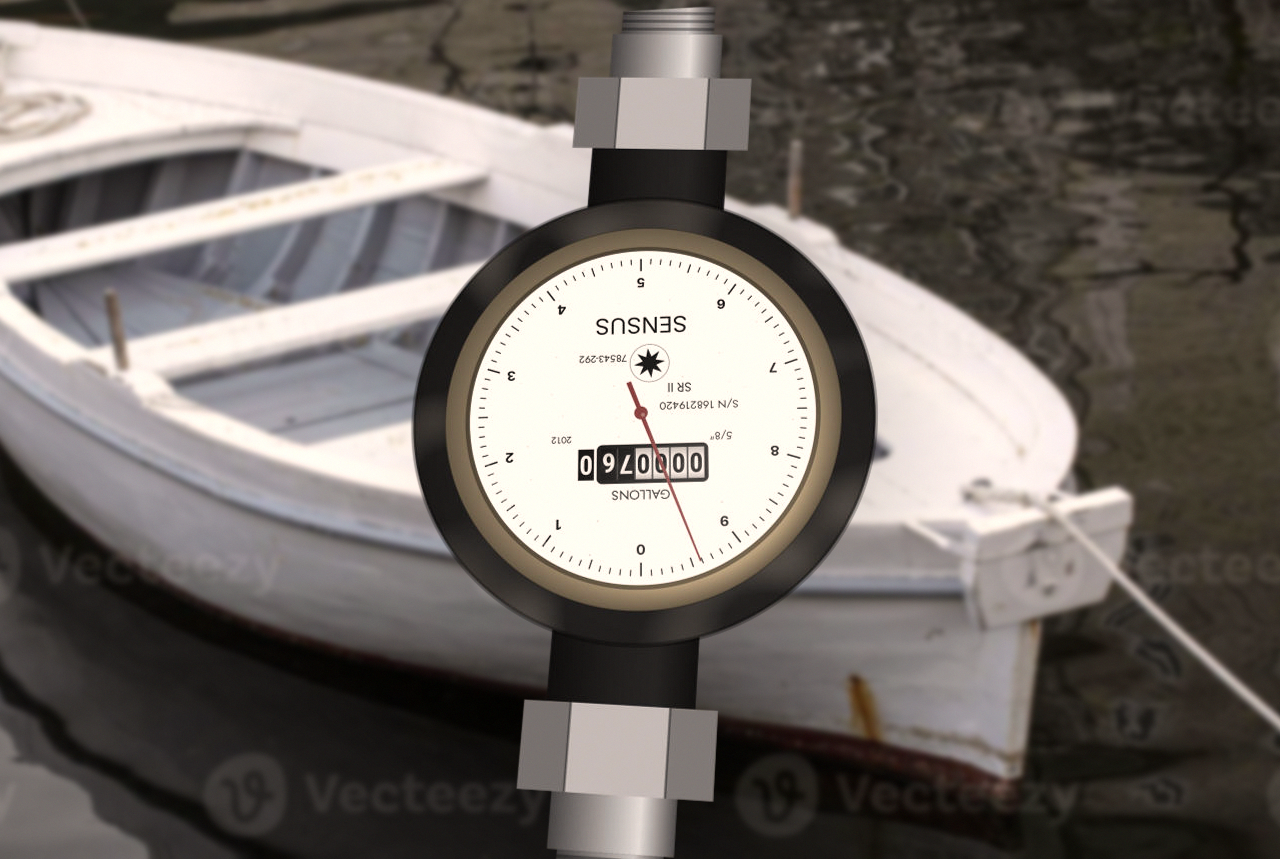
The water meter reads 759.4 gal
